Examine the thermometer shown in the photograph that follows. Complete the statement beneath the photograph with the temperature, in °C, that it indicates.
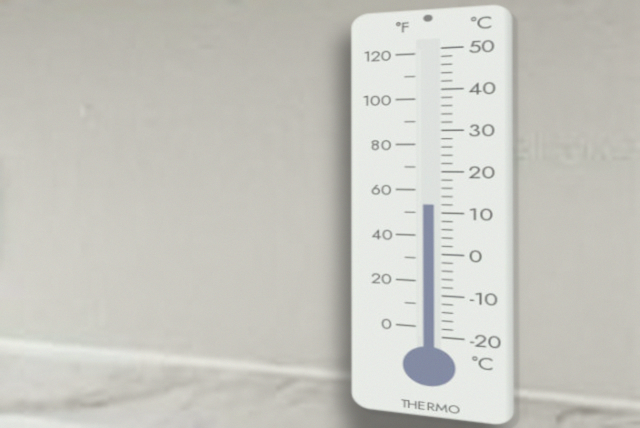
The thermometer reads 12 °C
